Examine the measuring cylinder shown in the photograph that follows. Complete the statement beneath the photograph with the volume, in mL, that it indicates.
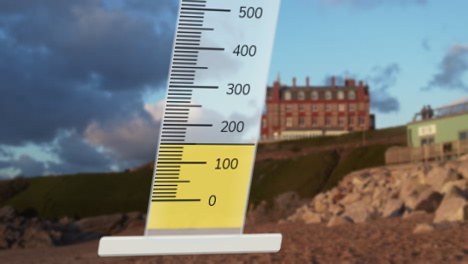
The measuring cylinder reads 150 mL
